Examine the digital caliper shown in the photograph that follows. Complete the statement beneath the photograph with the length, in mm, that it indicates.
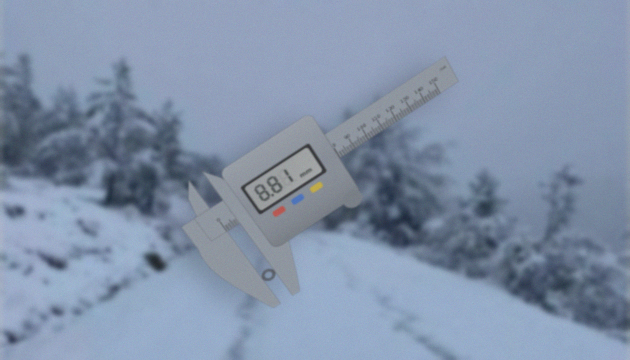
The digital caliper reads 8.81 mm
